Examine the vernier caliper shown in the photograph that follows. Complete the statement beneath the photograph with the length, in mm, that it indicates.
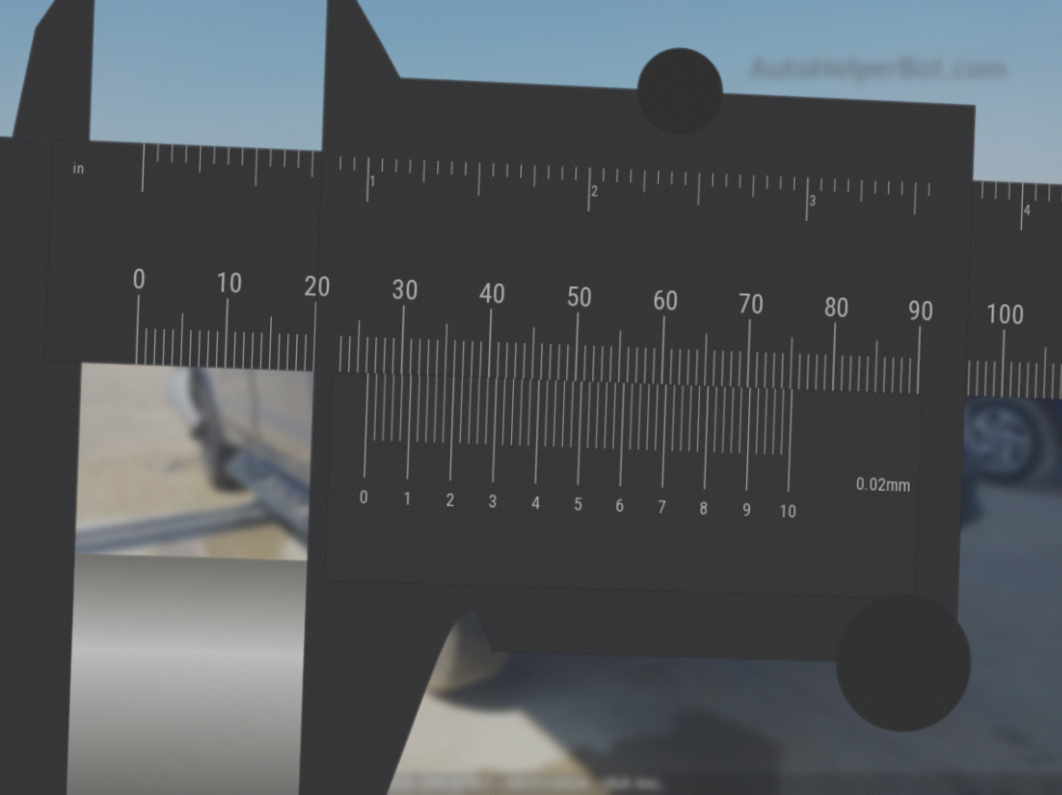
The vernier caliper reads 26.2 mm
